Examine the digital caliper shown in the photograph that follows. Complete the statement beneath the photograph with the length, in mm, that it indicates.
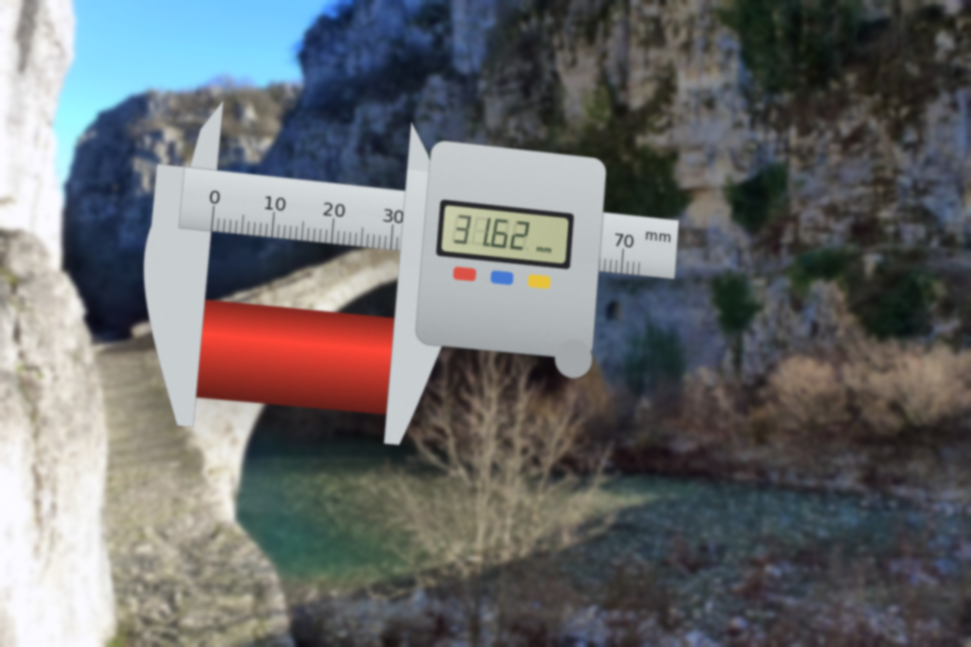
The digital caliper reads 31.62 mm
